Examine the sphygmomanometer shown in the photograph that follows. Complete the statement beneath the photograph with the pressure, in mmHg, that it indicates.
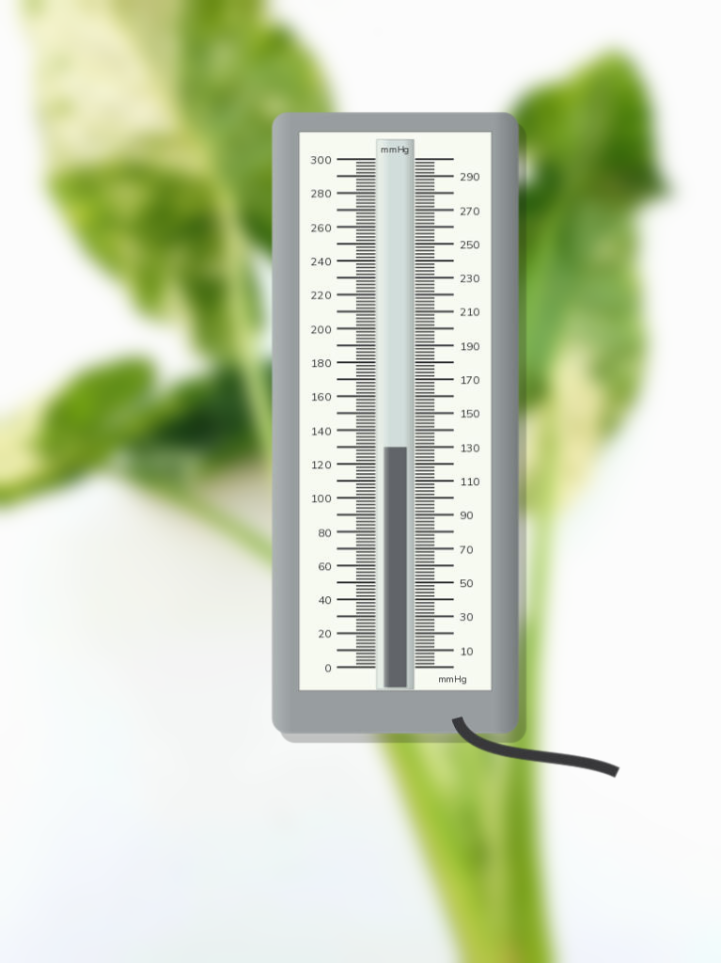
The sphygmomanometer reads 130 mmHg
